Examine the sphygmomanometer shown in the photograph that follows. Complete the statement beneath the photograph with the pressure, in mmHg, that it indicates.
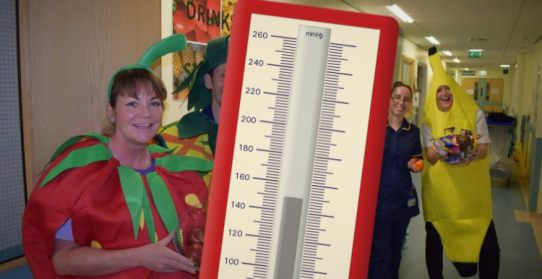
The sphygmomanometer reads 150 mmHg
